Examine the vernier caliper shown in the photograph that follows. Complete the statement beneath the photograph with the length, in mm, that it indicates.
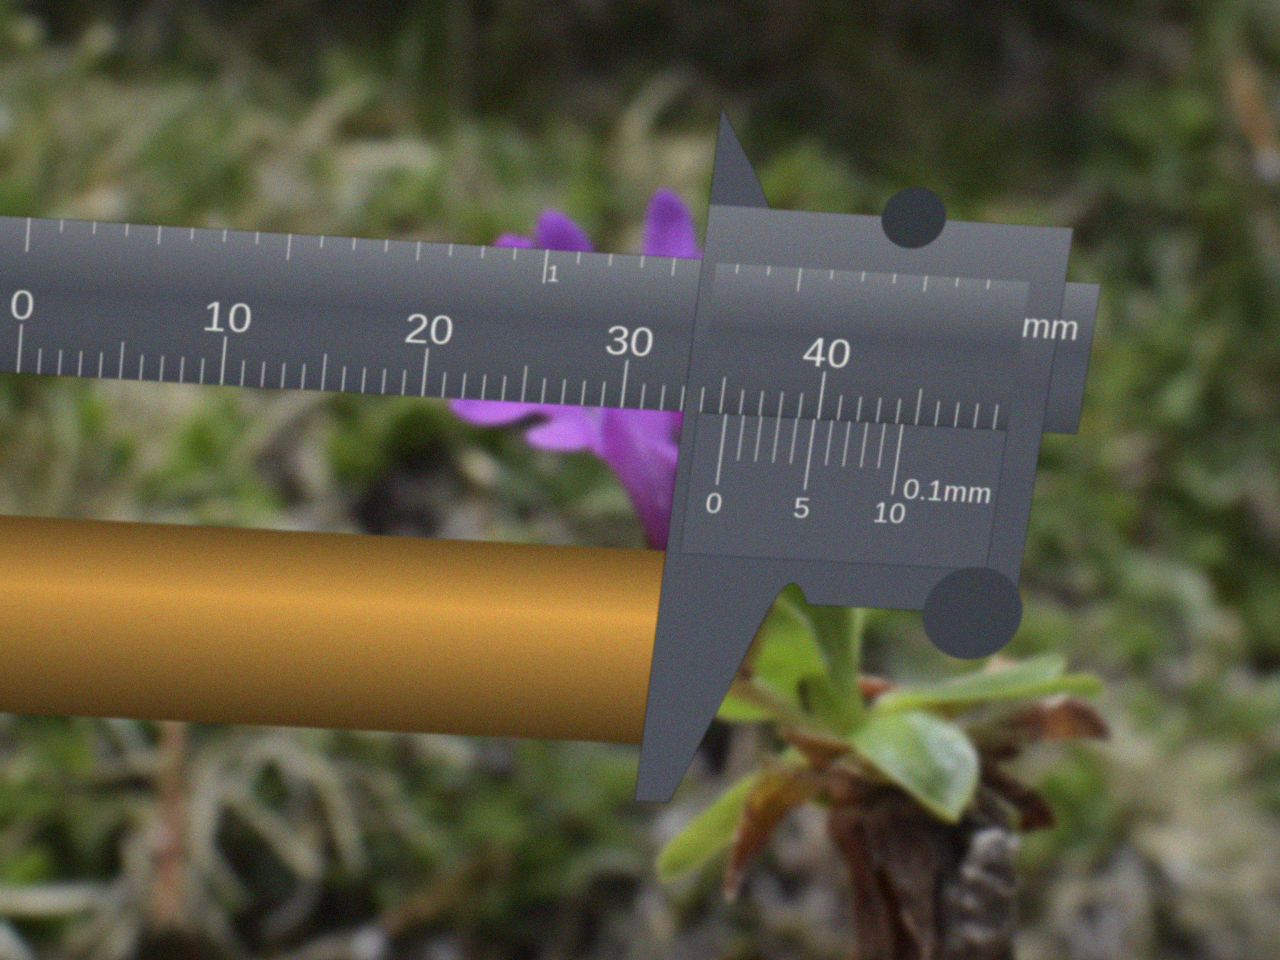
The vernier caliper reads 35.3 mm
